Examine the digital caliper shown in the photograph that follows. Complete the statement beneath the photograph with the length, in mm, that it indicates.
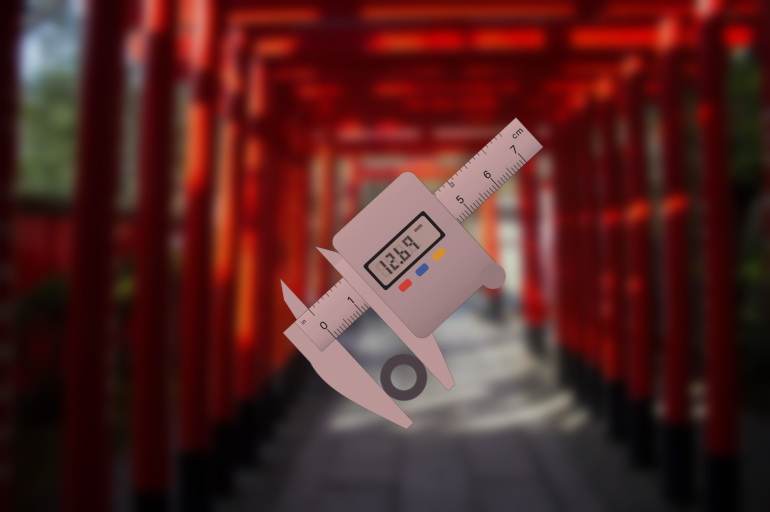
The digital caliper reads 12.69 mm
